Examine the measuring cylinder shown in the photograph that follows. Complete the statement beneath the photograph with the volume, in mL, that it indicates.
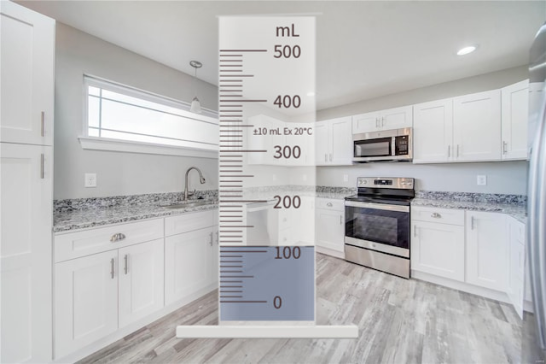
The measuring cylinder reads 110 mL
